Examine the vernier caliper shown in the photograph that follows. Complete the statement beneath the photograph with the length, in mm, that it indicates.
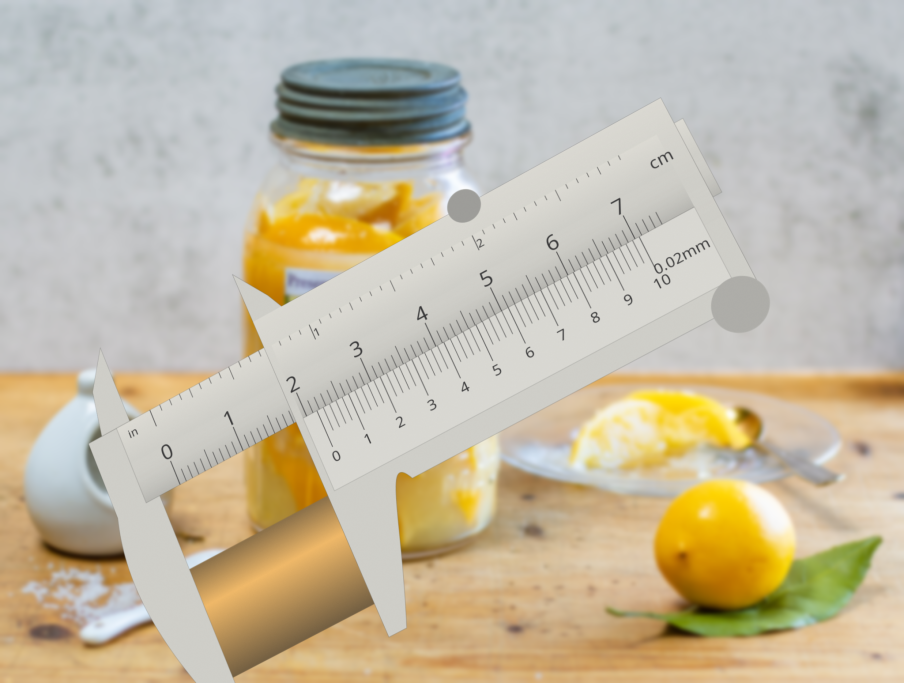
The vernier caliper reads 21.6 mm
